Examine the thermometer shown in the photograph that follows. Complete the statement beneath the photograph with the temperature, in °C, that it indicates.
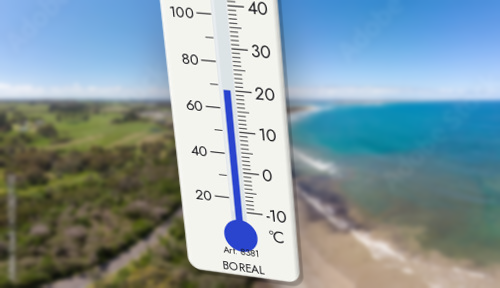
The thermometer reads 20 °C
